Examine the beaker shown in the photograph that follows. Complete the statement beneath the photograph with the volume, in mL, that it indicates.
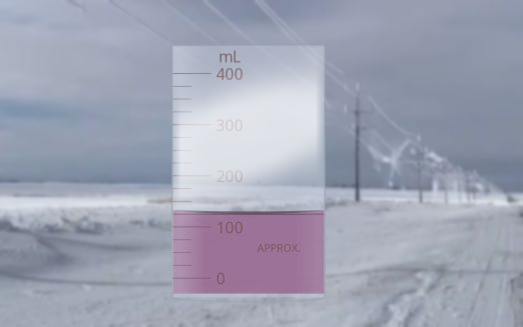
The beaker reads 125 mL
